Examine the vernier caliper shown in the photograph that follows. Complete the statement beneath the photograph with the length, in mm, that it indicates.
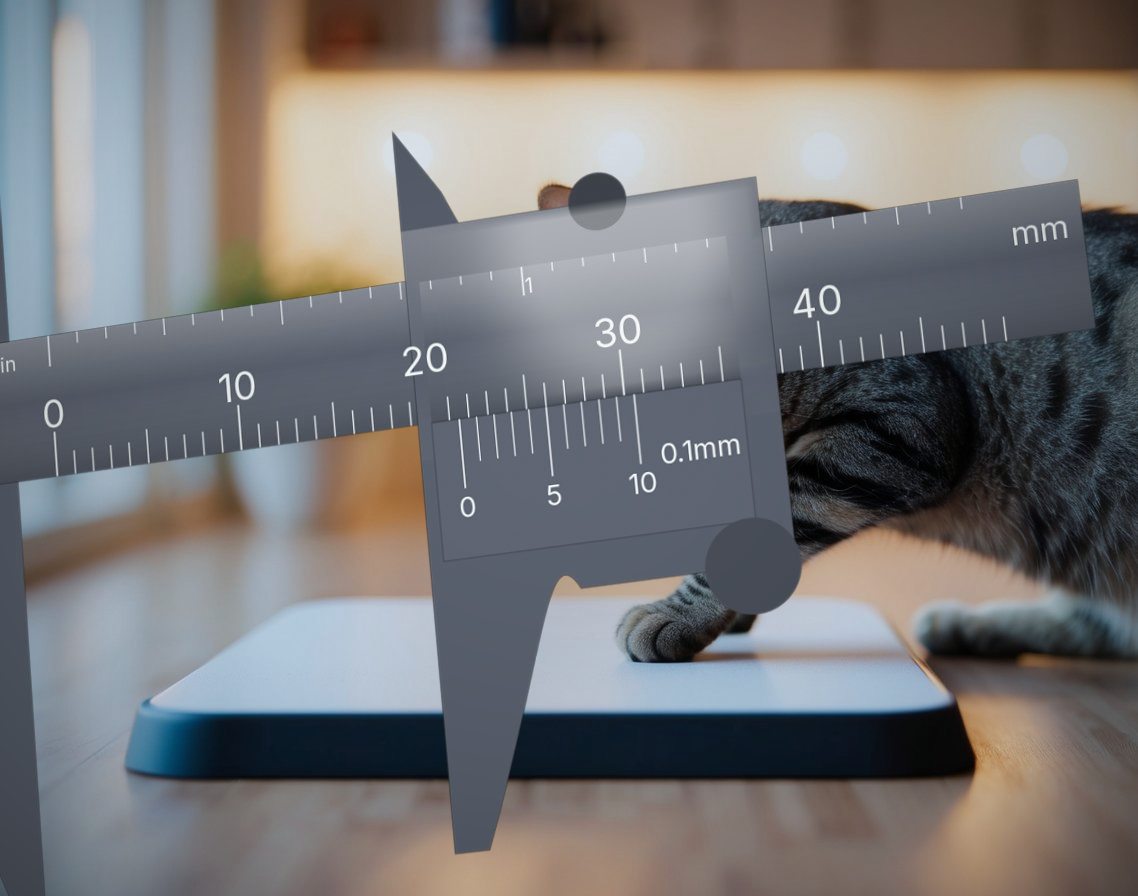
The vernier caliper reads 21.5 mm
